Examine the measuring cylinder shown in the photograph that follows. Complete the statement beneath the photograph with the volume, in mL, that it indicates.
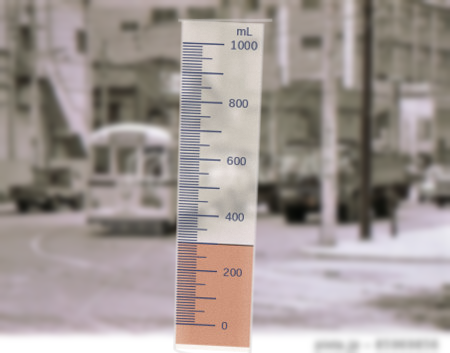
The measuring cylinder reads 300 mL
